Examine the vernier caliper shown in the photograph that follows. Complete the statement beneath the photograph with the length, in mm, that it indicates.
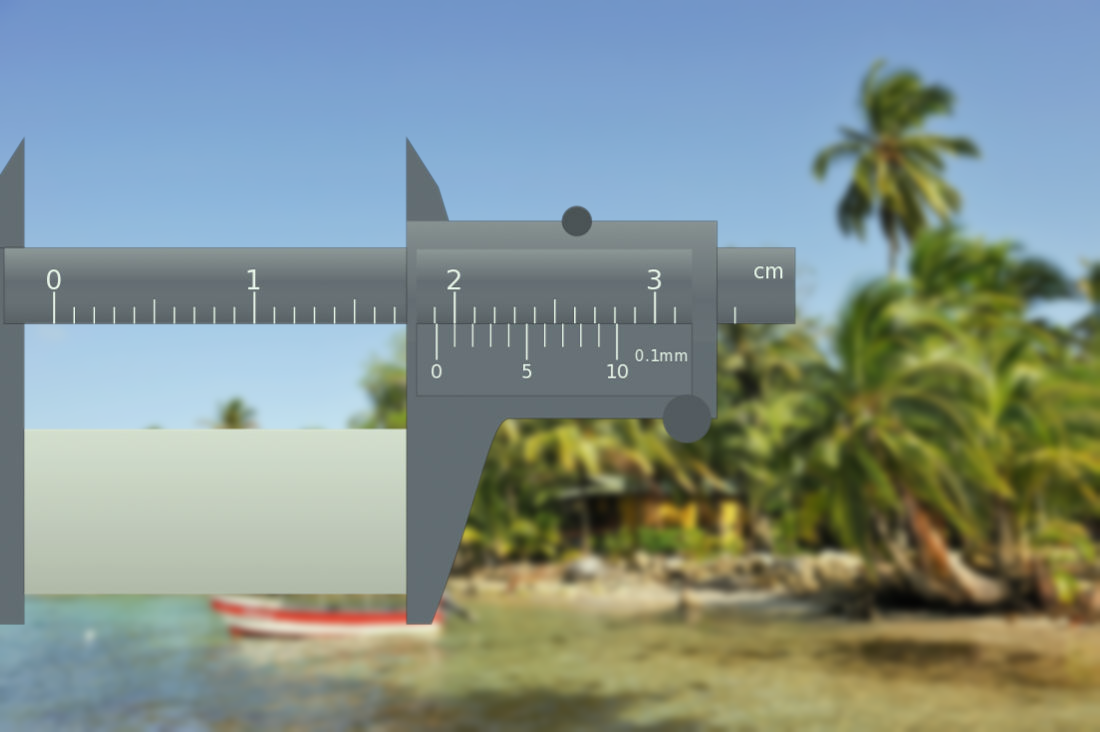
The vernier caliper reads 19.1 mm
